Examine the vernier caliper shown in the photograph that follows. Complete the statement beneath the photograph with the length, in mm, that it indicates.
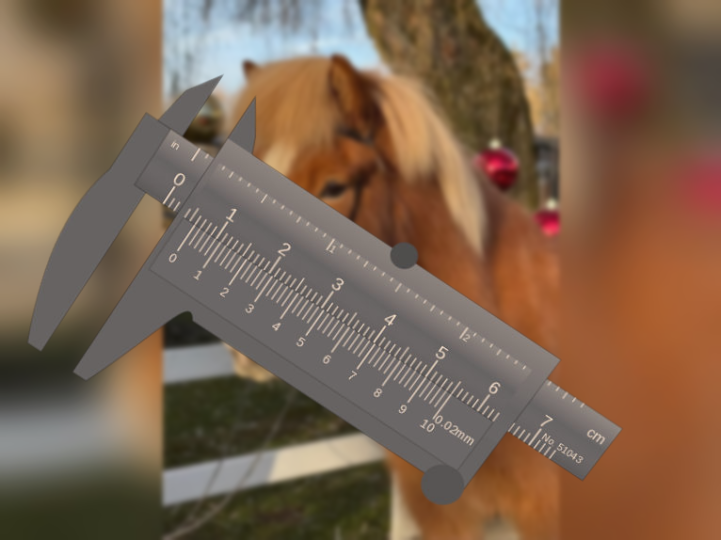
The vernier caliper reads 6.0 mm
